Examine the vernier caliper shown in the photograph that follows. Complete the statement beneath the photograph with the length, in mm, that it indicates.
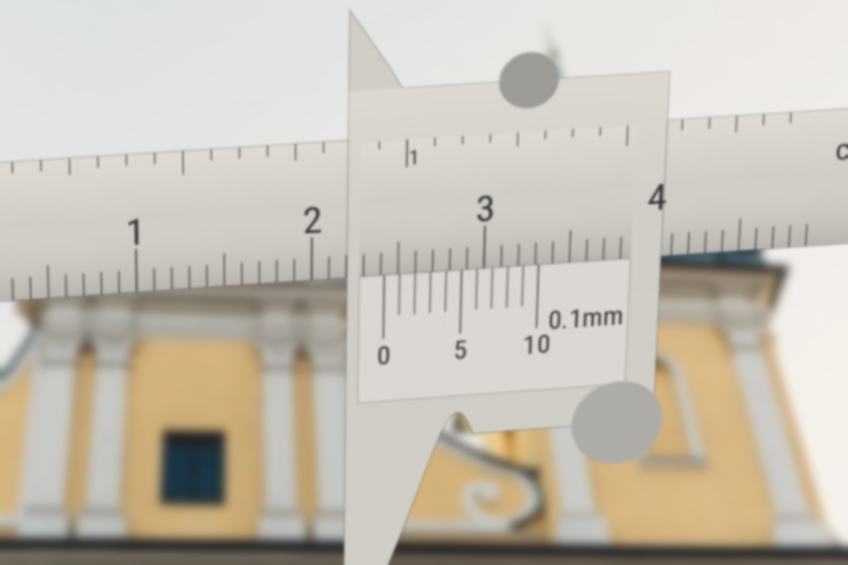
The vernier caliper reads 24.2 mm
